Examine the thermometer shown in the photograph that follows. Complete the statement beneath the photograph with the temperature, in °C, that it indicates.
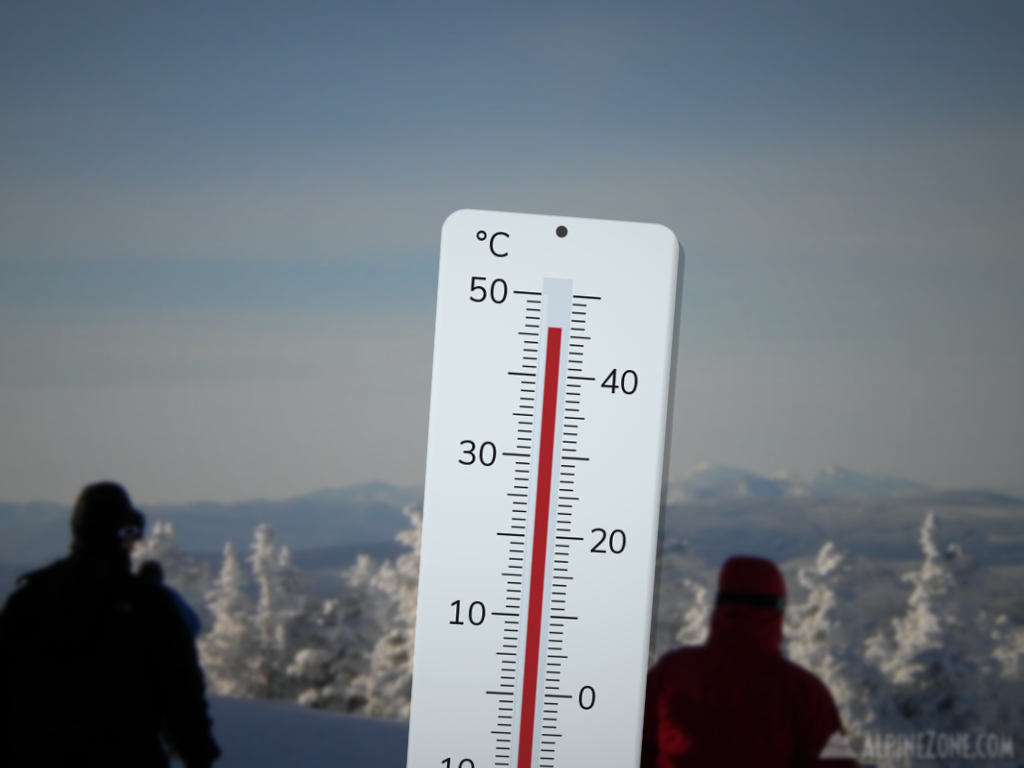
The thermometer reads 46 °C
